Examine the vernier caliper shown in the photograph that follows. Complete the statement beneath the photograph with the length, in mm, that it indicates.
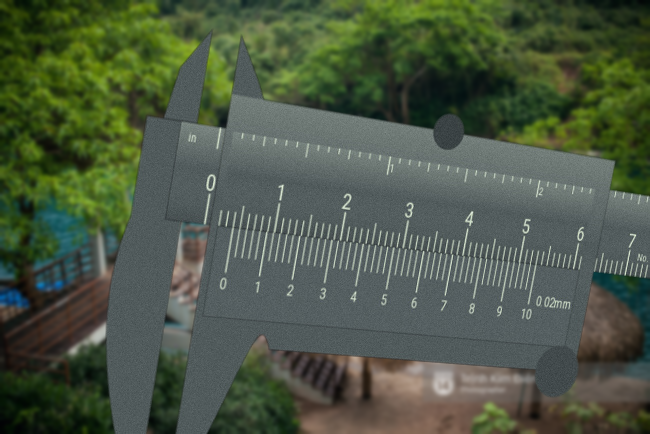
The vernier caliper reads 4.0 mm
